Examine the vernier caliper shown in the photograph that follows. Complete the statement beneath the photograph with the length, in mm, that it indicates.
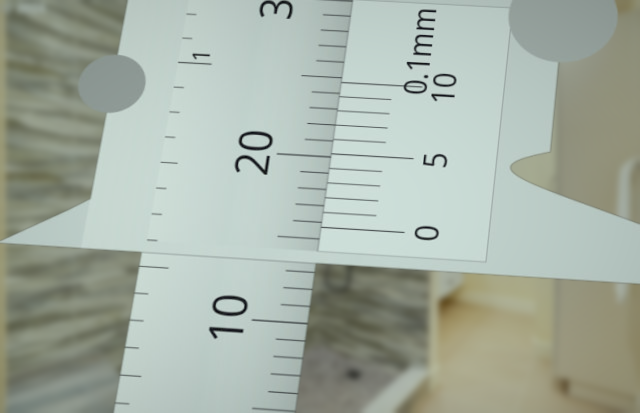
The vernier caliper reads 15.7 mm
